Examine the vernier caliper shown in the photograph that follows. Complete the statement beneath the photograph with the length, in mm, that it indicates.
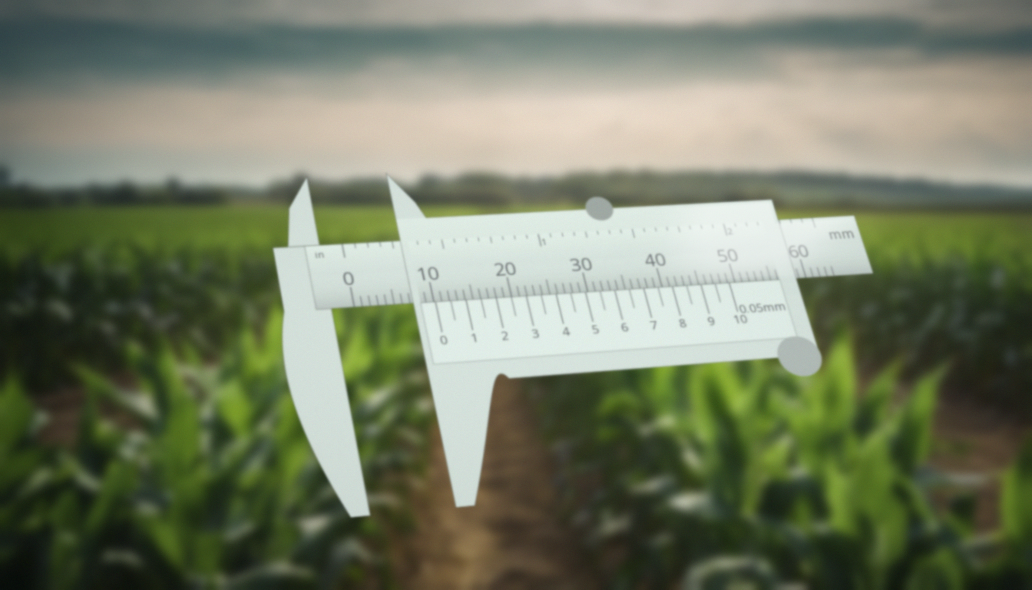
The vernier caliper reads 10.2 mm
